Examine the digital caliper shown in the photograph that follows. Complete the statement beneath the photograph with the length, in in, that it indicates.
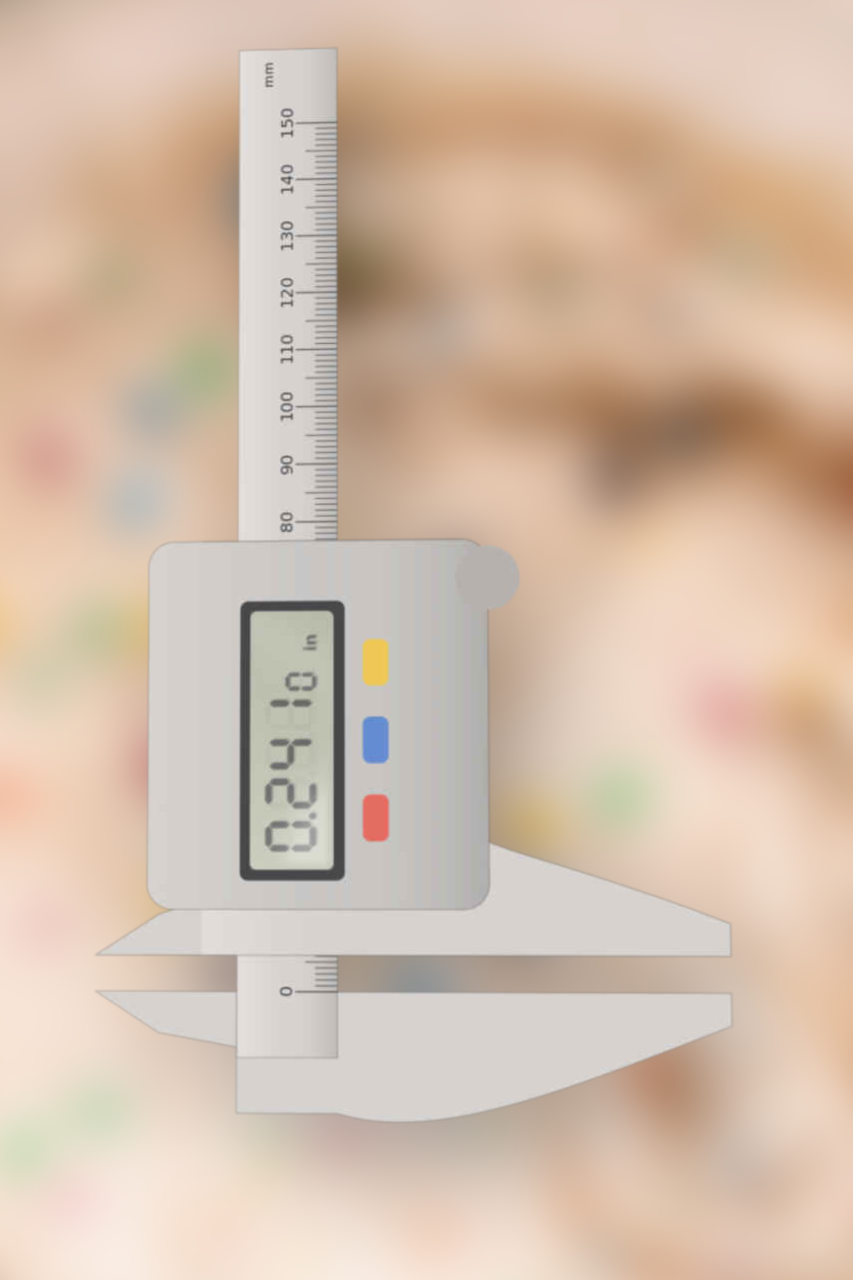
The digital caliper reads 0.2410 in
